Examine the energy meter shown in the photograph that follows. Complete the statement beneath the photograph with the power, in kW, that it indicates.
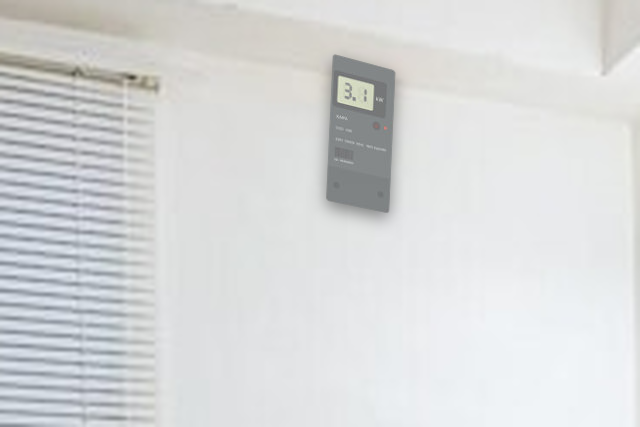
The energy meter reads 3.1 kW
